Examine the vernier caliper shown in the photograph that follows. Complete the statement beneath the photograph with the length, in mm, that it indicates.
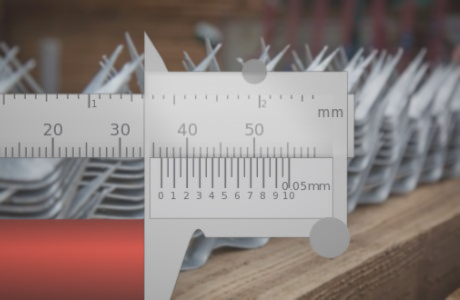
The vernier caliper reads 36.2 mm
